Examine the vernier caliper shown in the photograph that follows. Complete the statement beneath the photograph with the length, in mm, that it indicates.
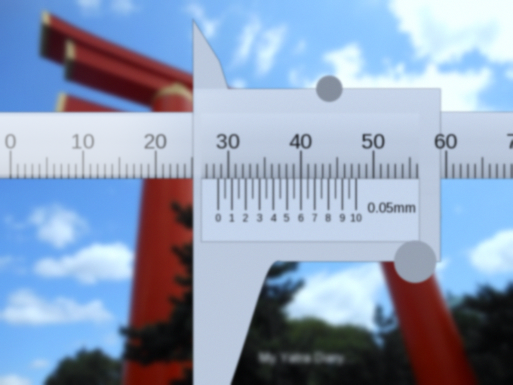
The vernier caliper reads 28.6 mm
